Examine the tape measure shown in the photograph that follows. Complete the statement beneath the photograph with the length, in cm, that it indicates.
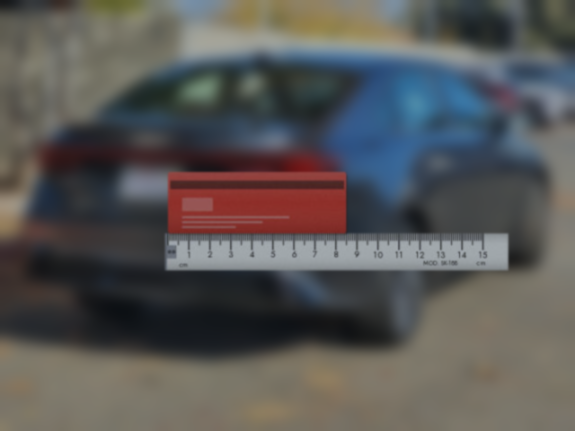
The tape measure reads 8.5 cm
